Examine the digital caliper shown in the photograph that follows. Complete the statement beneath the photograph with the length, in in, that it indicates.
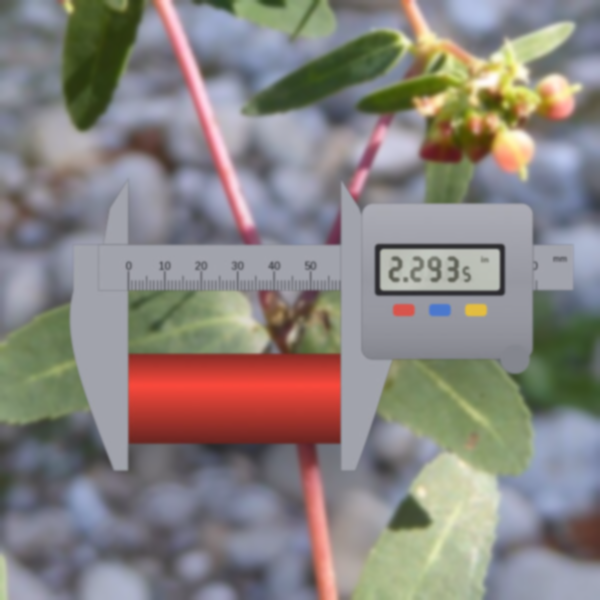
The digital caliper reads 2.2935 in
